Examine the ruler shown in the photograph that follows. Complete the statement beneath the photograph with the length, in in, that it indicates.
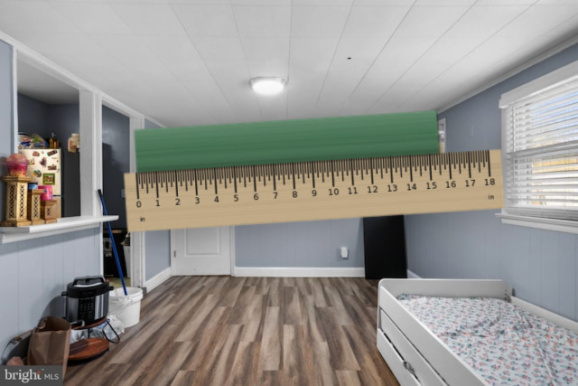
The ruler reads 15.5 in
